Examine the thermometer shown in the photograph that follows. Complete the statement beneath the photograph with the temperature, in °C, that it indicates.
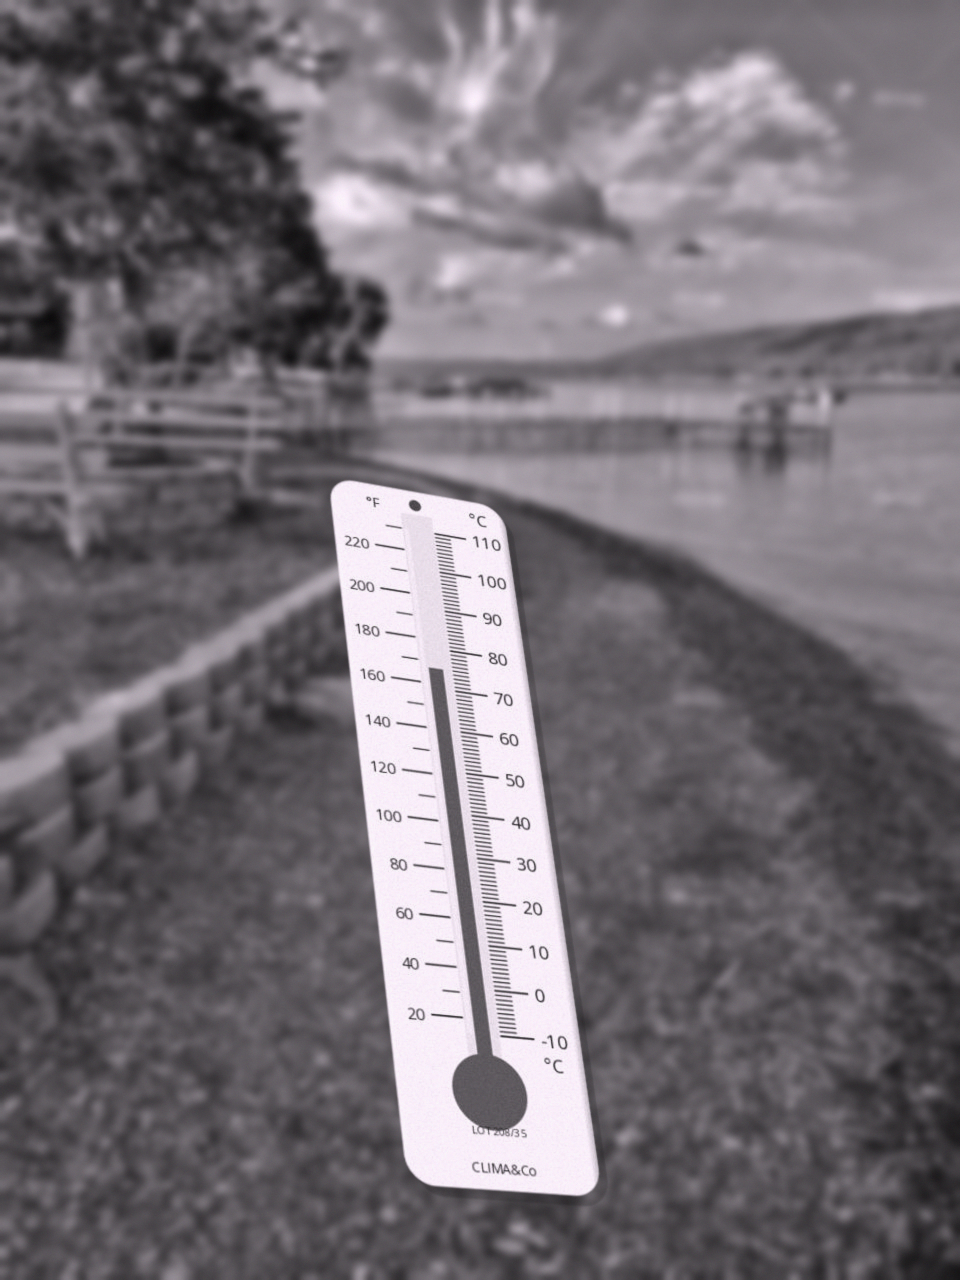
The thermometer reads 75 °C
